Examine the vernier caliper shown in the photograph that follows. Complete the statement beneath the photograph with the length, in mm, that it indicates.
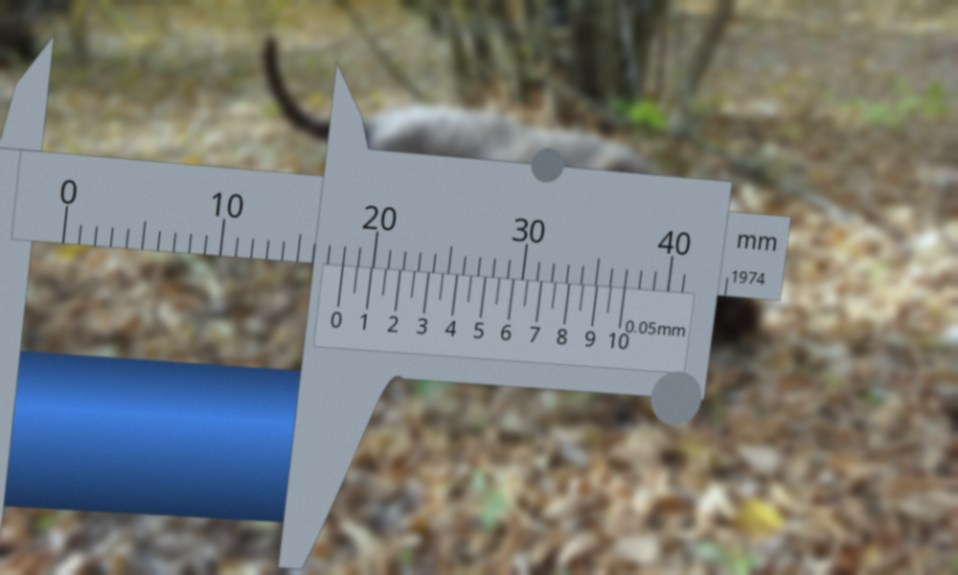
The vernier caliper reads 18.0 mm
